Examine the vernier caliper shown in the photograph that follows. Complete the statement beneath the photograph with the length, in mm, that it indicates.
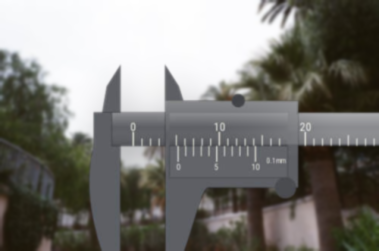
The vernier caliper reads 5.2 mm
